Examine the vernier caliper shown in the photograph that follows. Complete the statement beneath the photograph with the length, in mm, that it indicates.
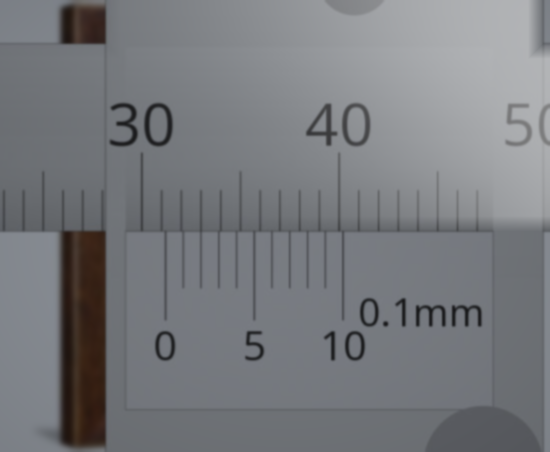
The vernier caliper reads 31.2 mm
